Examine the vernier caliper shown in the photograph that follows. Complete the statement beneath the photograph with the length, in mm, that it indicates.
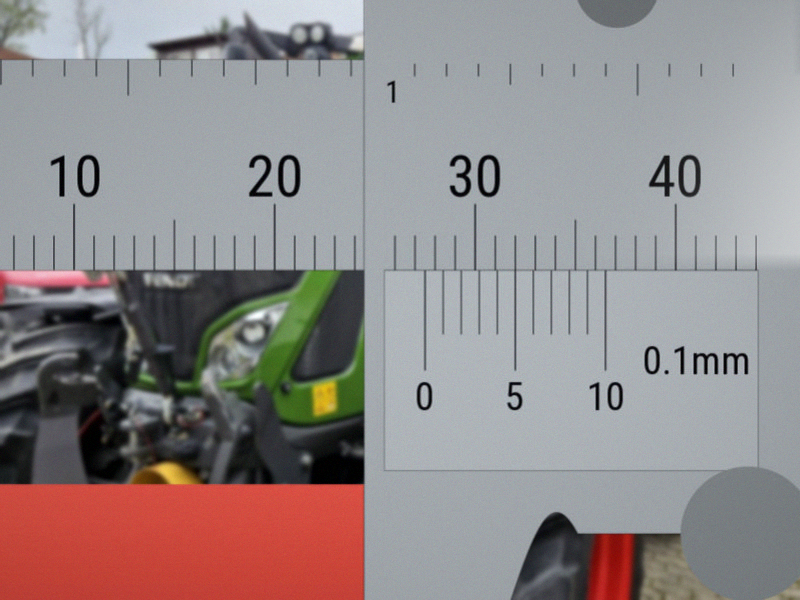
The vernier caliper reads 27.5 mm
